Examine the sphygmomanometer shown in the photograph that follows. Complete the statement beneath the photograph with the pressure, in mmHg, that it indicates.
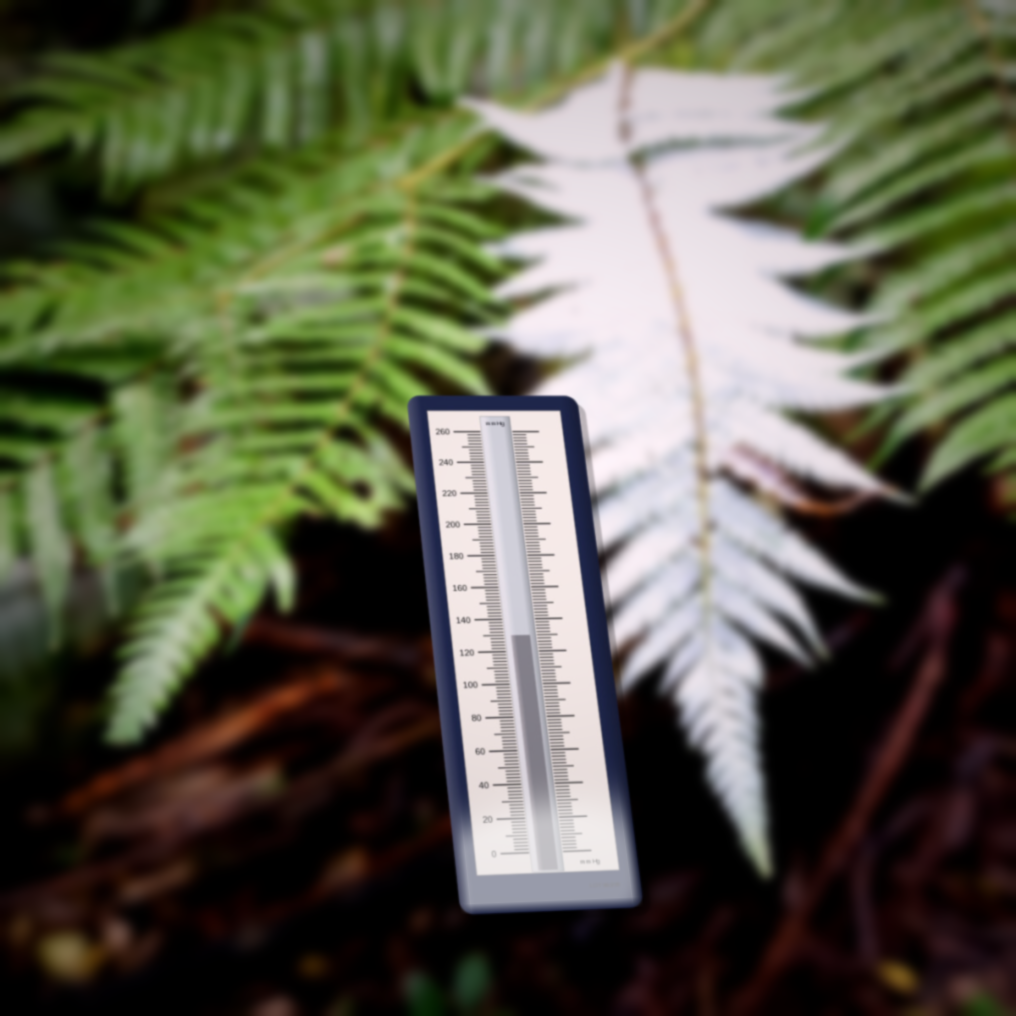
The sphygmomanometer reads 130 mmHg
